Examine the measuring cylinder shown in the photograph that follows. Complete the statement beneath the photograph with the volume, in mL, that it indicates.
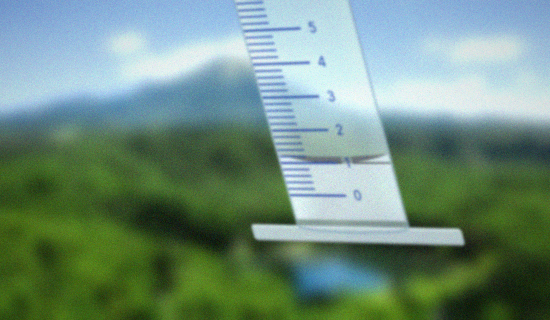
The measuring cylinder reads 1 mL
